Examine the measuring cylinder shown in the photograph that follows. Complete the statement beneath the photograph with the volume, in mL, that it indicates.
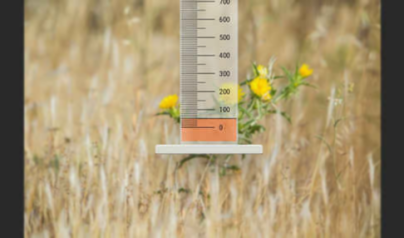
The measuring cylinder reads 50 mL
